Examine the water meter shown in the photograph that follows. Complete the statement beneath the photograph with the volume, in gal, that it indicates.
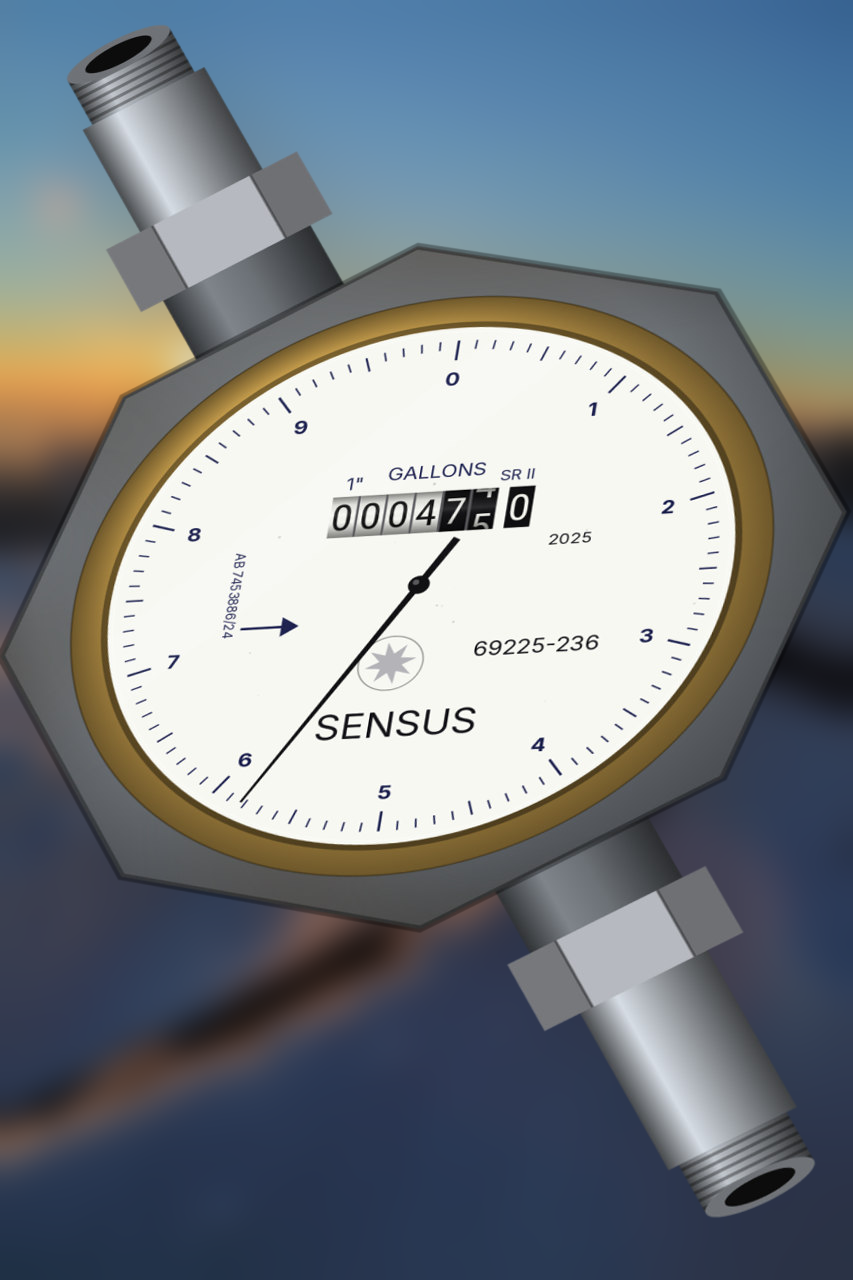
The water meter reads 4745.8 gal
